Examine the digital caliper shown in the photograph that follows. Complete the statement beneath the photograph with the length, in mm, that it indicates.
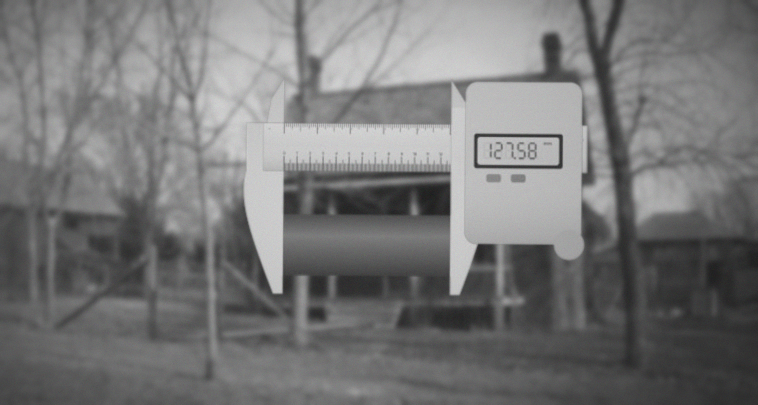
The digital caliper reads 127.58 mm
